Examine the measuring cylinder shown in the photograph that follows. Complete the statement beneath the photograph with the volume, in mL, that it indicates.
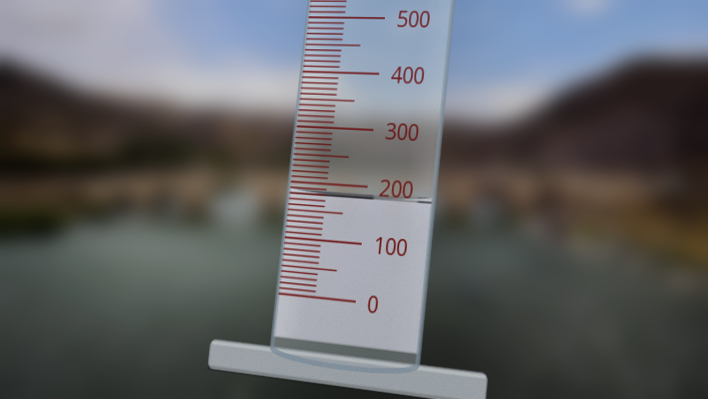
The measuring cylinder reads 180 mL
